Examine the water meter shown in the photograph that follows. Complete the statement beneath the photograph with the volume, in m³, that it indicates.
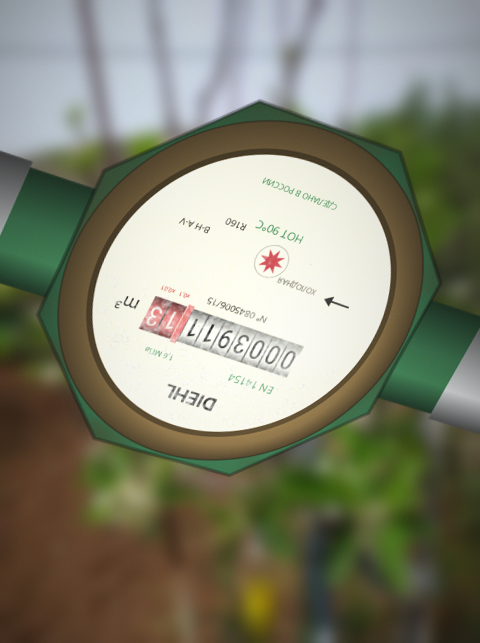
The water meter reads 3911.13 m³
